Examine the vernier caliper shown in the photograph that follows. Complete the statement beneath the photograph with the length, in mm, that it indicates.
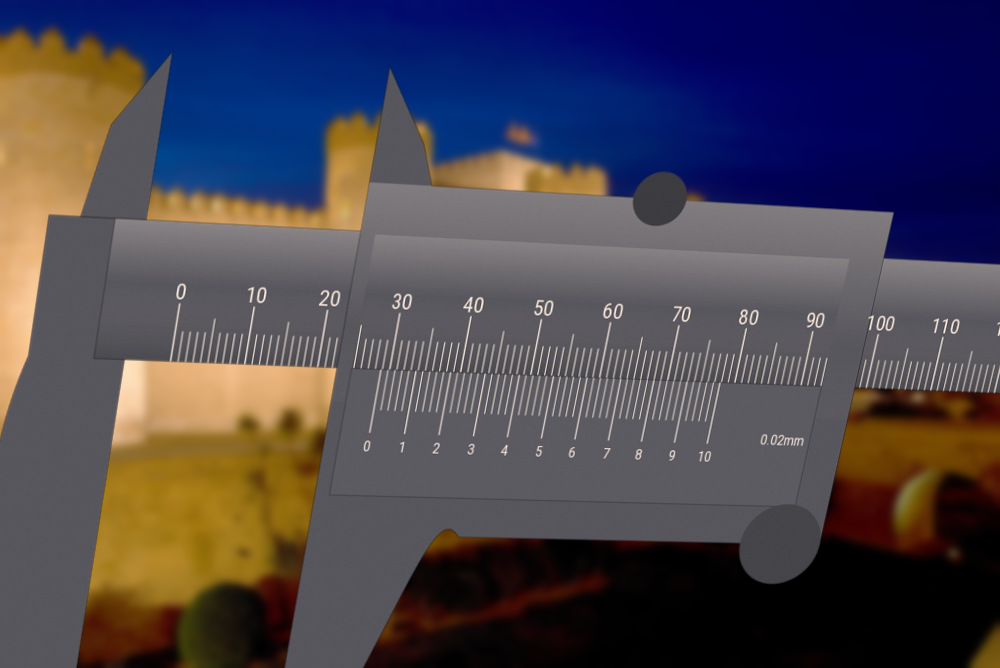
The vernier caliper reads 28.8 mm
